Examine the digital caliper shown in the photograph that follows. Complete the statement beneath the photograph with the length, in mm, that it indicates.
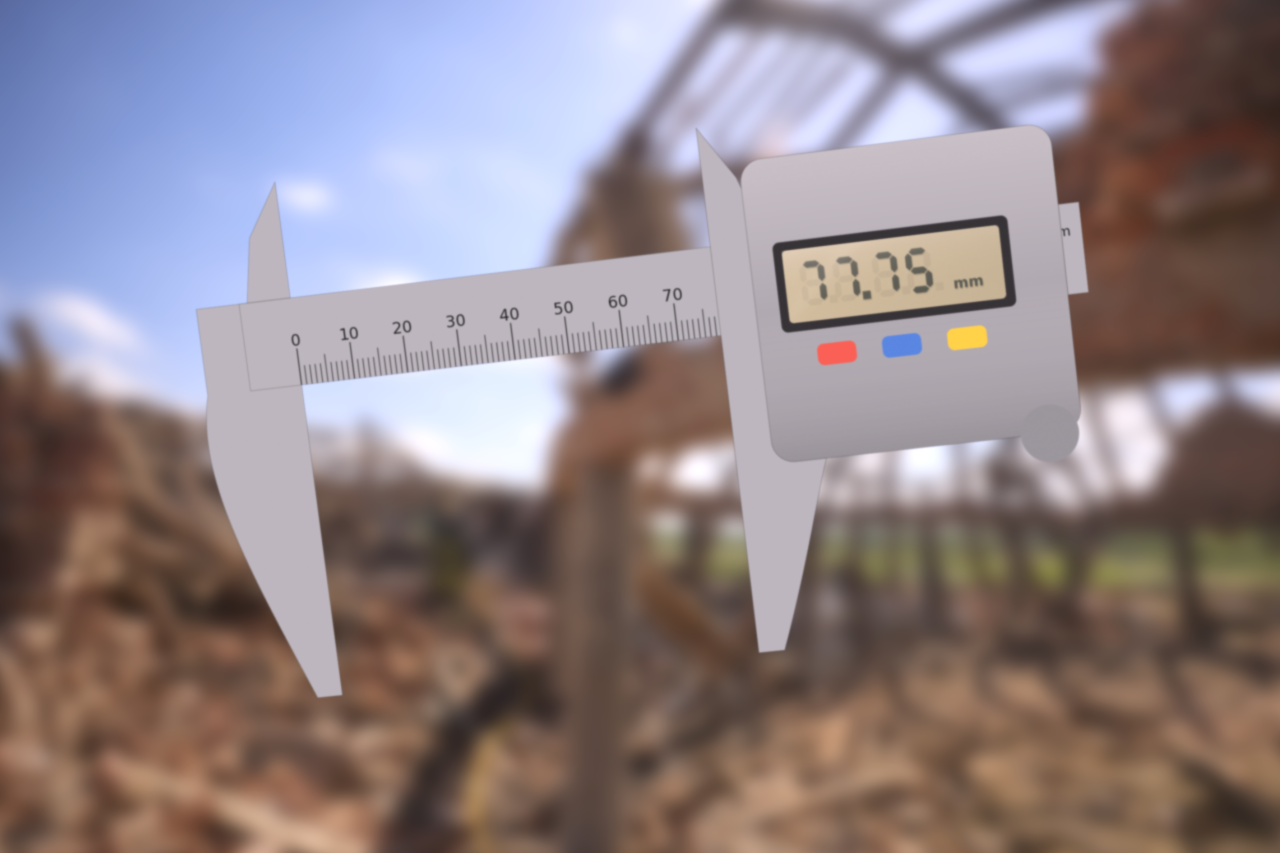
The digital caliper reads 77.75 mm
